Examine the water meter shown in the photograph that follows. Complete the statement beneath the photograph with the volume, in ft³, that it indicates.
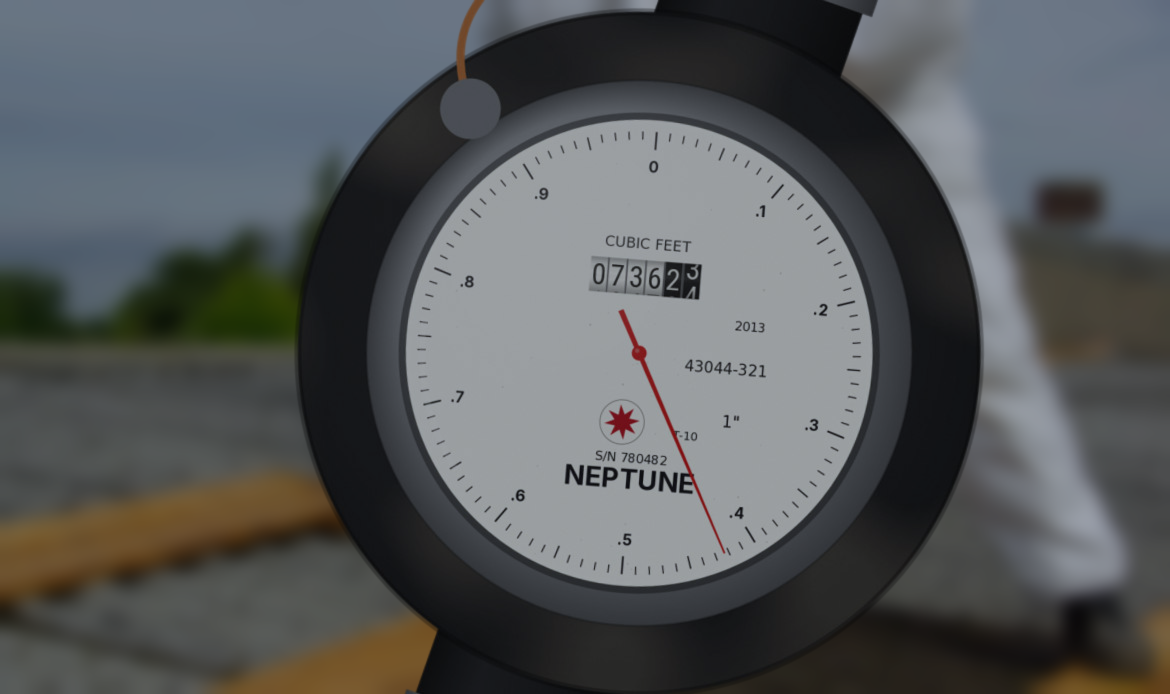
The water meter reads 73623.42 ft³
